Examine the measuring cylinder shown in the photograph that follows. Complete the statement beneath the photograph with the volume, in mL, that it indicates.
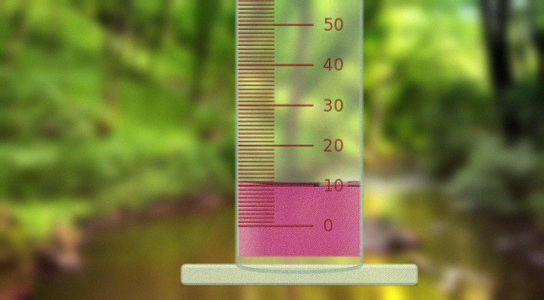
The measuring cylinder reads 10 mL
